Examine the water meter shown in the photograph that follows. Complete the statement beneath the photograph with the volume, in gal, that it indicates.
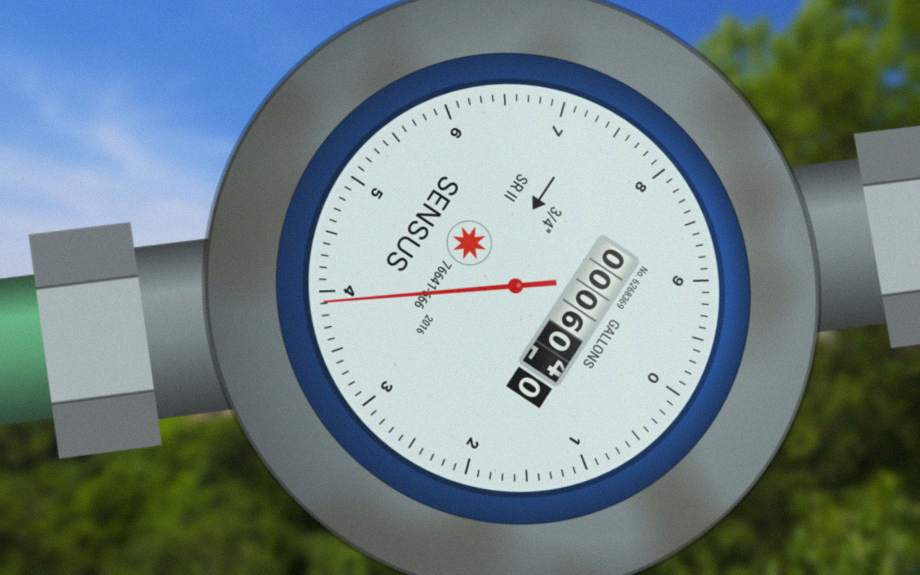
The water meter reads 6043.9 gal
